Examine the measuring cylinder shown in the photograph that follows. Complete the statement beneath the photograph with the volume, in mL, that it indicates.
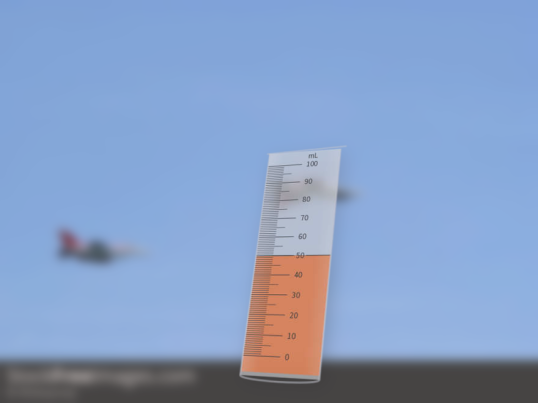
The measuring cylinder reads 50 mL
